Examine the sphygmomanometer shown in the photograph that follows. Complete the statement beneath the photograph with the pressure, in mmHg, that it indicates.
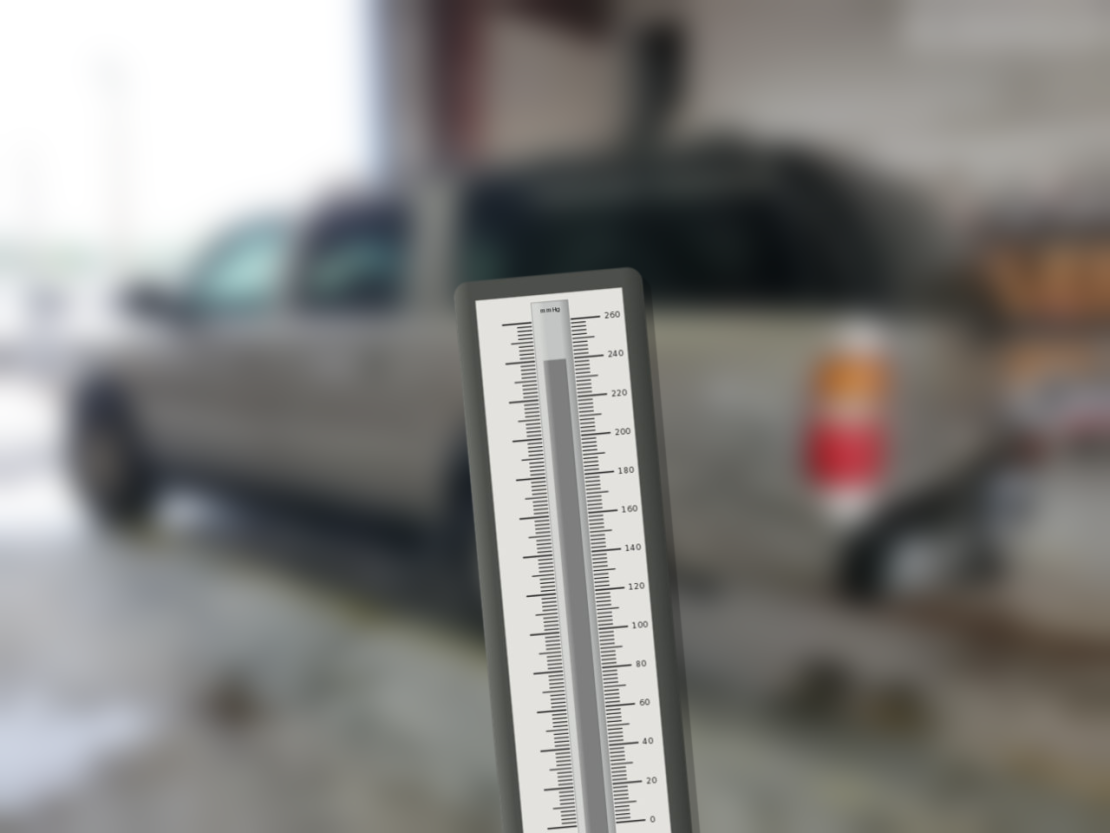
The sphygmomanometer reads 240 mmHg
